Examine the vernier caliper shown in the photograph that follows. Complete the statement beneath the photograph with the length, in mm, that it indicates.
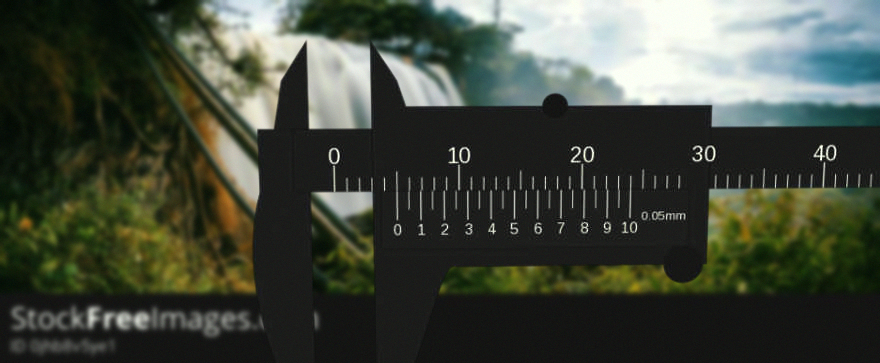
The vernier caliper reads 5.0 mm
